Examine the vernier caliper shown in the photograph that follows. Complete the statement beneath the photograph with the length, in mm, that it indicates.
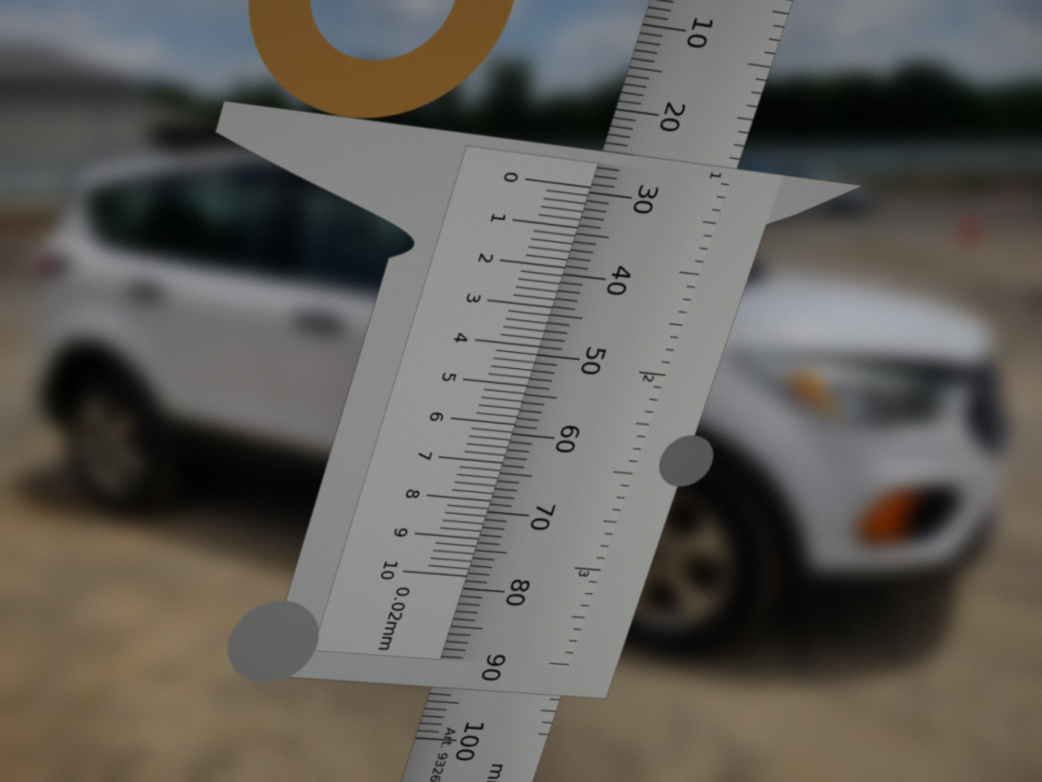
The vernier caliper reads 29.4 mm
